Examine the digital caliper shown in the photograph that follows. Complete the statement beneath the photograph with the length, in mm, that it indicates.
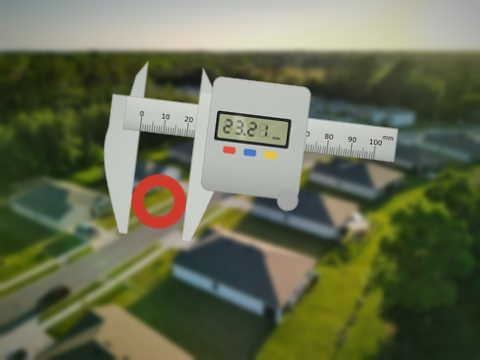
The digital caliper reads 23.21 mm
